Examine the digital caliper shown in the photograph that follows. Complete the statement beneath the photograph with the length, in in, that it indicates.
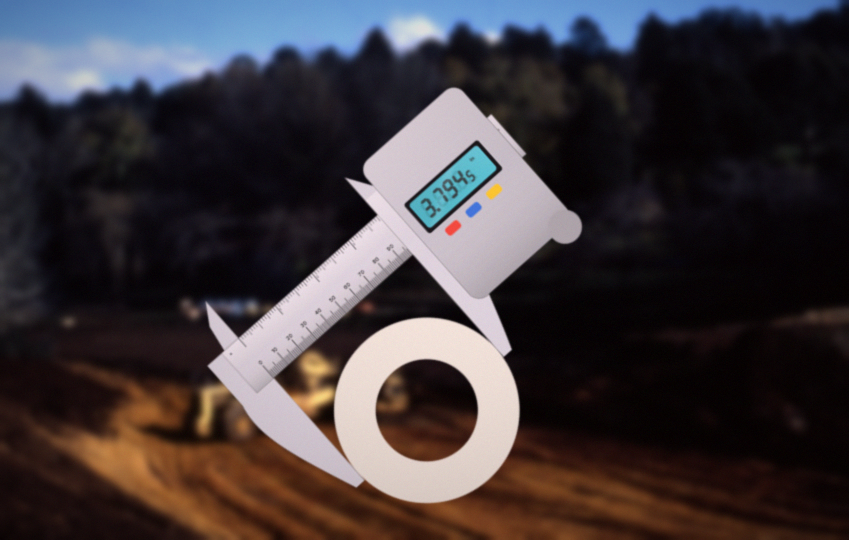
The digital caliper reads 3.7945 in
